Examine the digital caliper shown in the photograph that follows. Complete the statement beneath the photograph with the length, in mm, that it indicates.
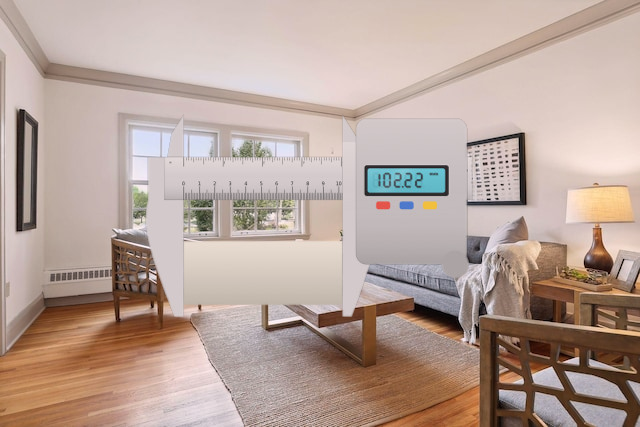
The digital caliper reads 102.22 mm
